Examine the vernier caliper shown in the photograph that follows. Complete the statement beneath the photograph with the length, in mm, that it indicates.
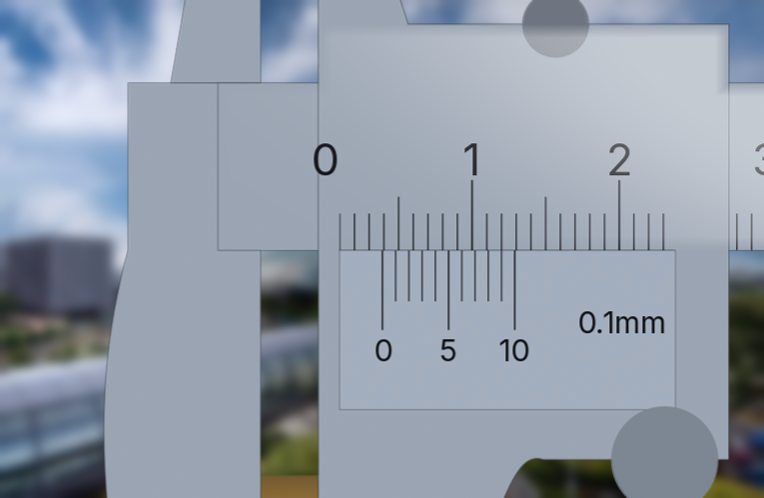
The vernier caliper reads 3.9 mm
